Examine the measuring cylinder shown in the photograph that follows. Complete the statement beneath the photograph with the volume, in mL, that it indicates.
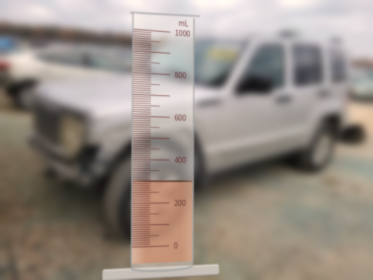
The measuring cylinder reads 300 mL
